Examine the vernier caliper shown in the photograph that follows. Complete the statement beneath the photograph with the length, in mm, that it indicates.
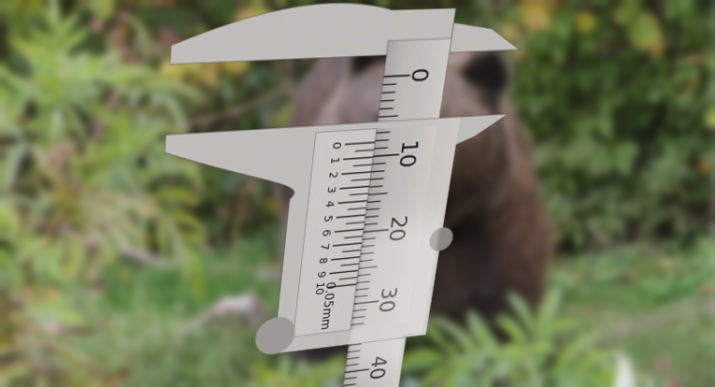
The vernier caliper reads 8.2 mm
